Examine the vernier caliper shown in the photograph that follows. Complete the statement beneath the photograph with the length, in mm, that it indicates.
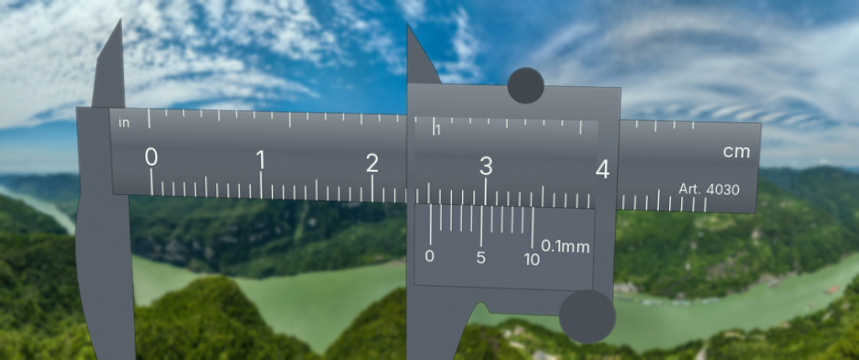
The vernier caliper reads 25.2 mm
